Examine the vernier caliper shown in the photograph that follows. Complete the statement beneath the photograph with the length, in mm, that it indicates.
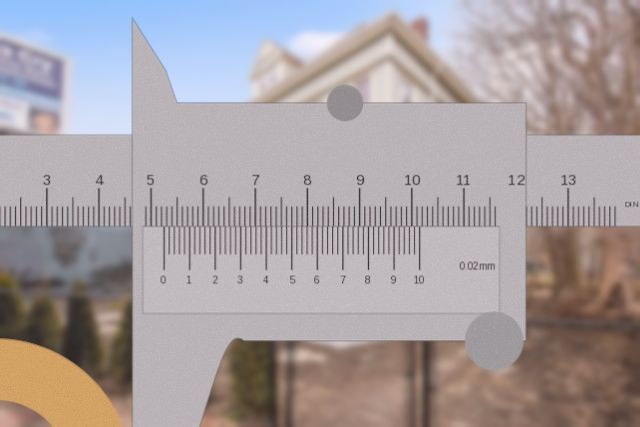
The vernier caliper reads 52.5 mm
